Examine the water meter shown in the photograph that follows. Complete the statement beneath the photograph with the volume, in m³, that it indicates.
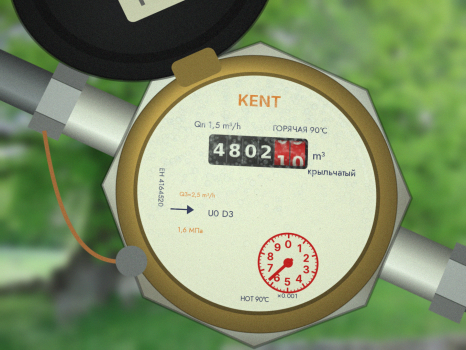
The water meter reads 4802.096 m³
